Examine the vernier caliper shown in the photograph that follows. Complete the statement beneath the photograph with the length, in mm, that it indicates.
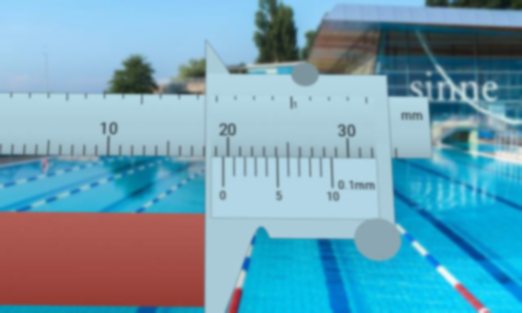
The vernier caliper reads 19.6 mm
